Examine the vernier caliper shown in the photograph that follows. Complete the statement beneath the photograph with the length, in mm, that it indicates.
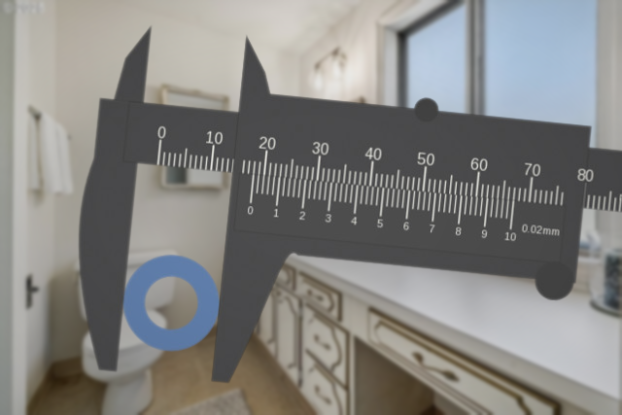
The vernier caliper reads 18.0 mm
